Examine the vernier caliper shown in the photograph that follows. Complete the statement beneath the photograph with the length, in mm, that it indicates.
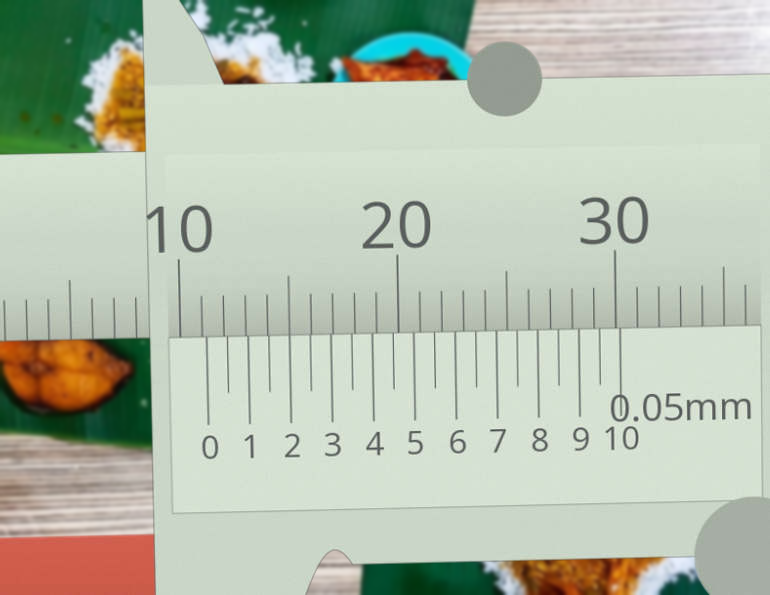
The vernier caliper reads 11.2 mm
